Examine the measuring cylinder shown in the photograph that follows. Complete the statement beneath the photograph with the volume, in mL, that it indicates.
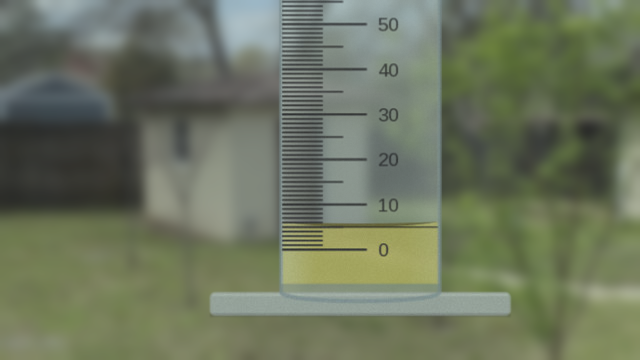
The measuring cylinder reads 5 mL
